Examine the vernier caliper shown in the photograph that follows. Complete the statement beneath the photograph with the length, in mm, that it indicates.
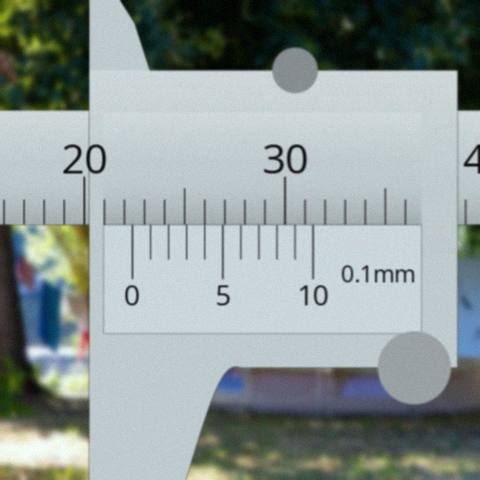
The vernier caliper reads 22.4 mm
